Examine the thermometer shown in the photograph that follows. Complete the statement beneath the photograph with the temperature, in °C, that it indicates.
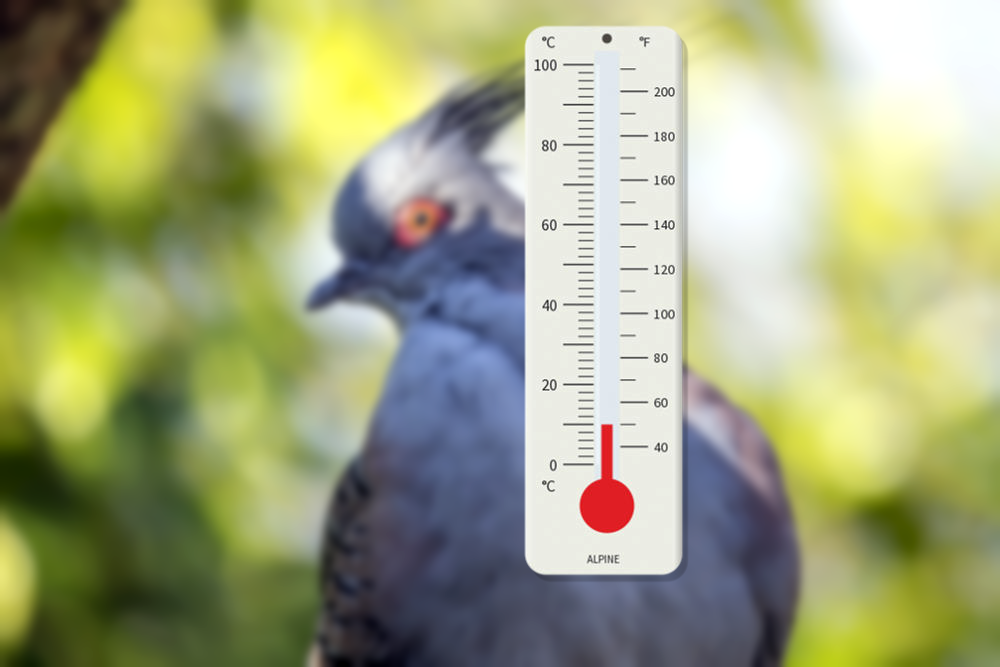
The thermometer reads 10 °C
